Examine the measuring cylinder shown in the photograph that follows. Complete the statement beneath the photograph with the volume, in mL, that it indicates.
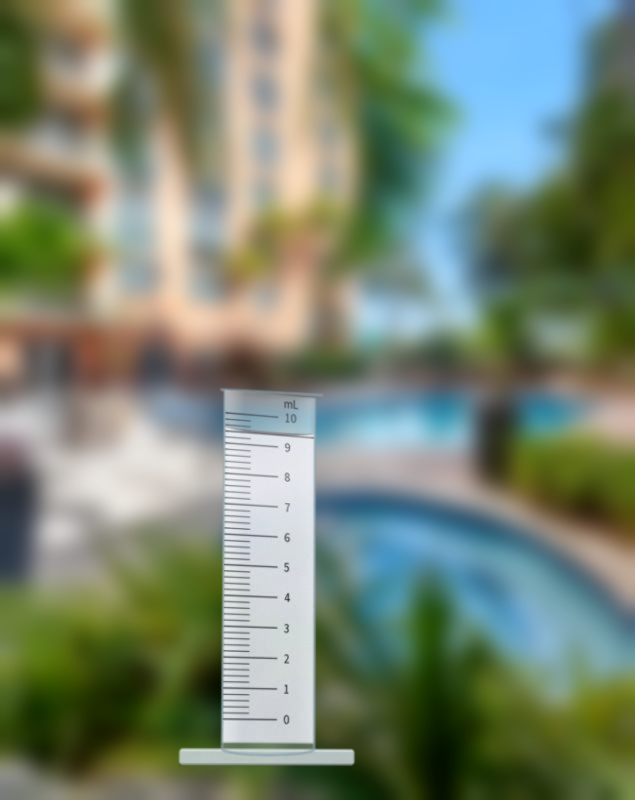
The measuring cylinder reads 9.4 mL
